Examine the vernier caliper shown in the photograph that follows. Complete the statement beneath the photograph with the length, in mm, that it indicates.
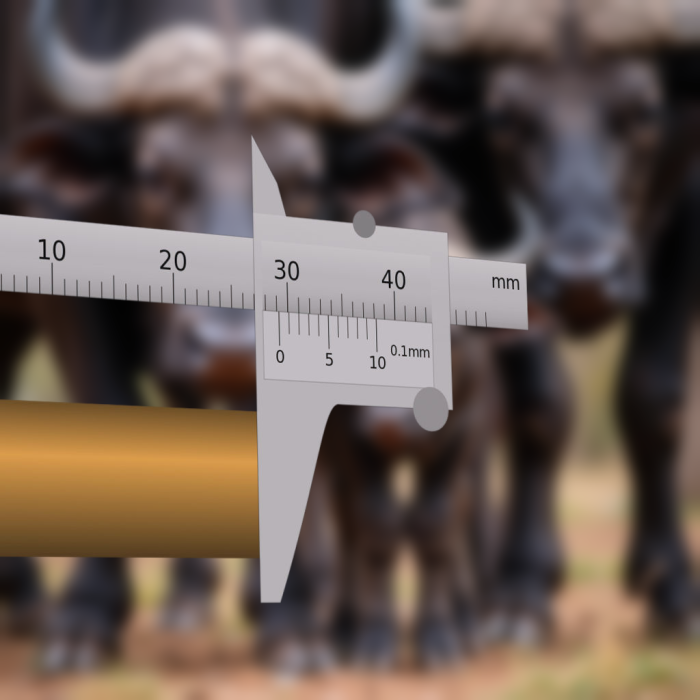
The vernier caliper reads 29.2 mm
